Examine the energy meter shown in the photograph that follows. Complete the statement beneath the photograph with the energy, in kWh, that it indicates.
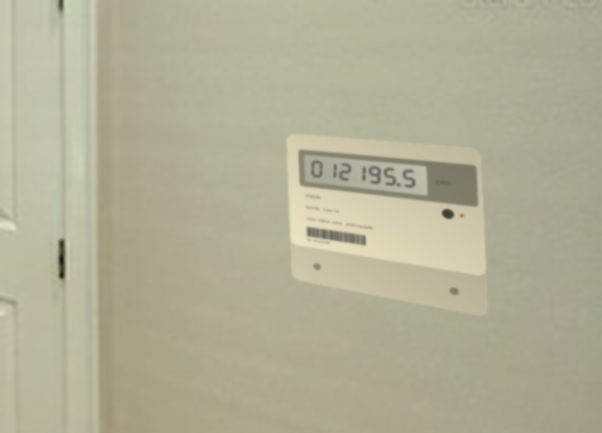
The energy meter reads 12195.5 kWh
